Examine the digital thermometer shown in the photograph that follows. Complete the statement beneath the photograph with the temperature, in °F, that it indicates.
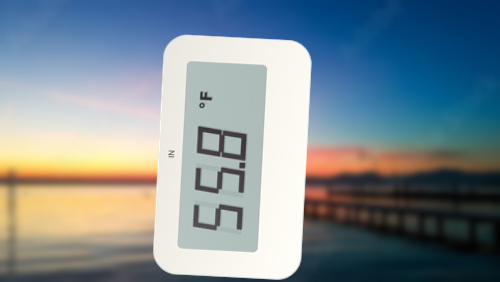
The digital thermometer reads 55.8 °F
